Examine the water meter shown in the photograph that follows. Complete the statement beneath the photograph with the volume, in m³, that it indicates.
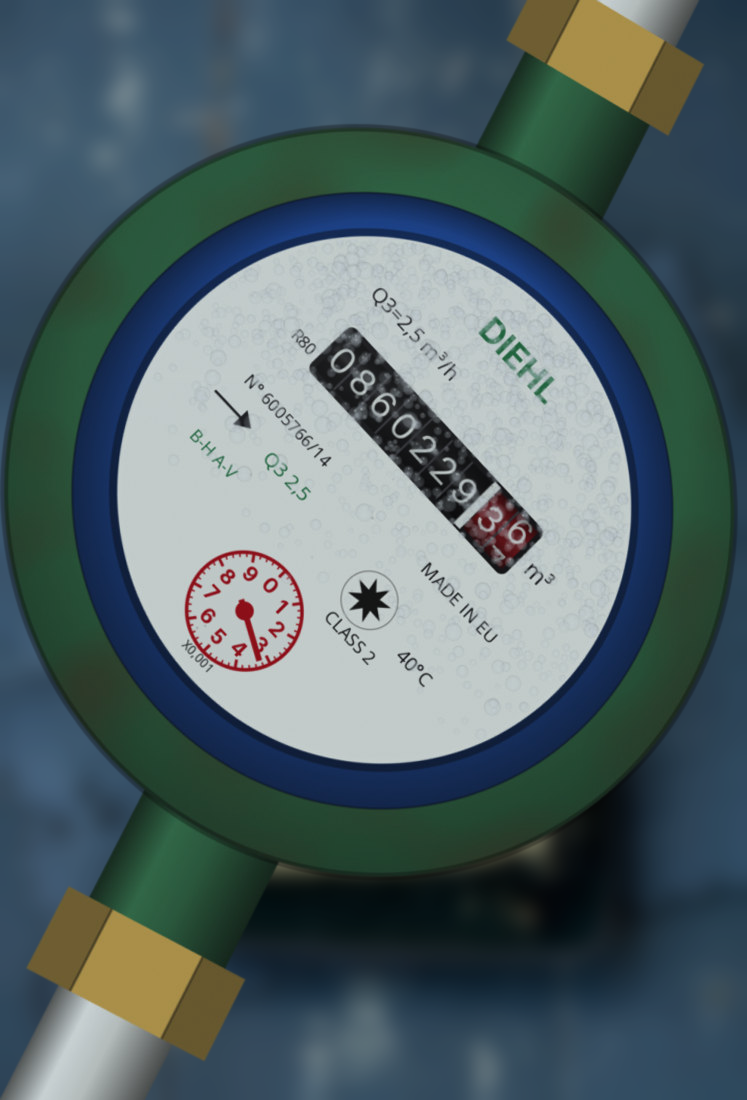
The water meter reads 860229.363 m³
